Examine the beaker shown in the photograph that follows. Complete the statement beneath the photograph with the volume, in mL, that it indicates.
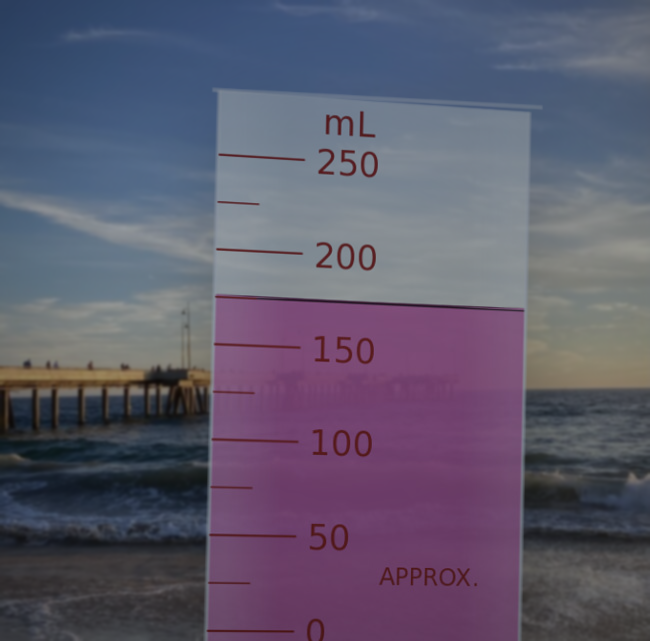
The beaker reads 175 mL
